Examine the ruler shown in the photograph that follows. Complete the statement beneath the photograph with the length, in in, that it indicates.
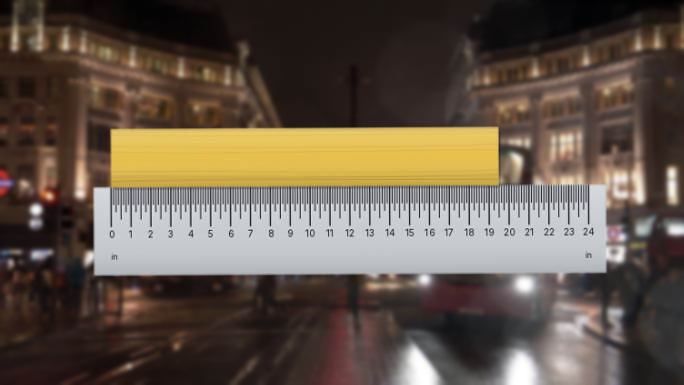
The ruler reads 19.5 in
